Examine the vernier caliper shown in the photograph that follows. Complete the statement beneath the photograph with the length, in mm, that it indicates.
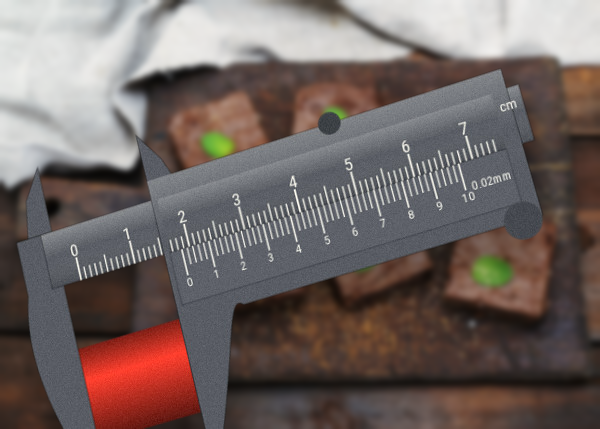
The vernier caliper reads 18.6 mm
